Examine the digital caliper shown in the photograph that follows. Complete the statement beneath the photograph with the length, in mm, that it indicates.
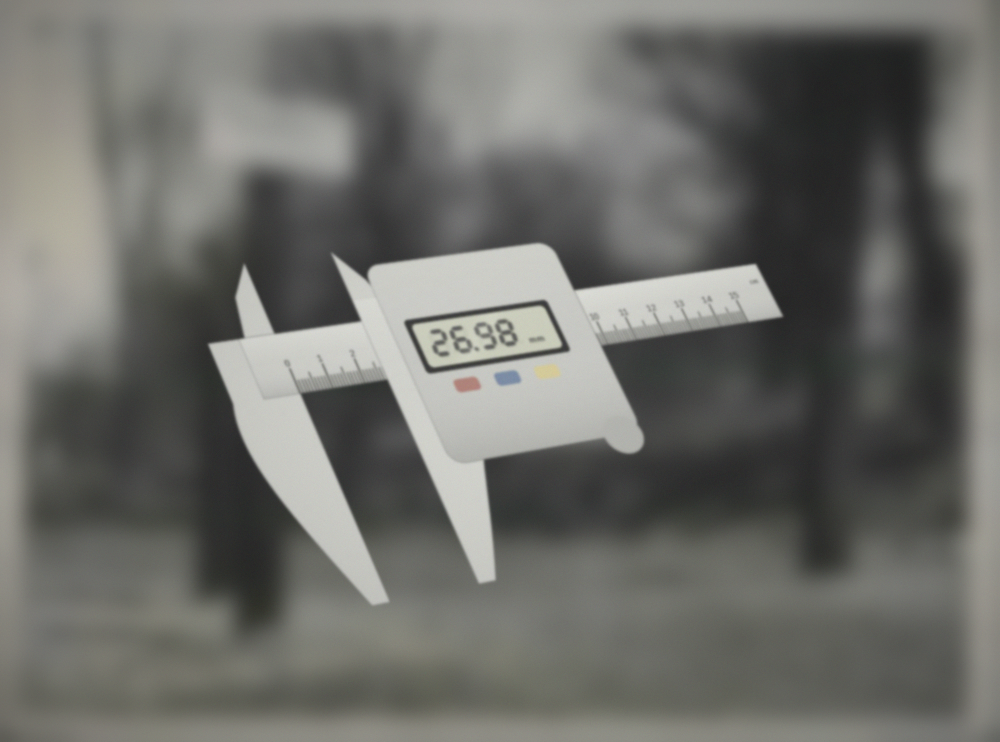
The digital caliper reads 26.98 mm
